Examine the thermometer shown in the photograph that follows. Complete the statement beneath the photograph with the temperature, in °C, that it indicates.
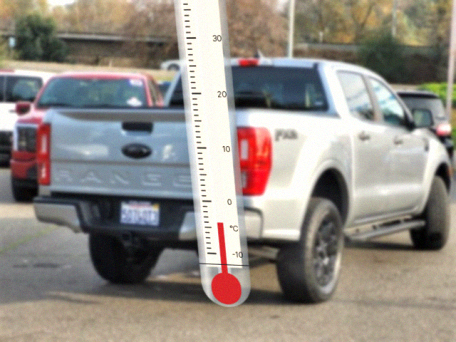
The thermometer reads -4 °C
